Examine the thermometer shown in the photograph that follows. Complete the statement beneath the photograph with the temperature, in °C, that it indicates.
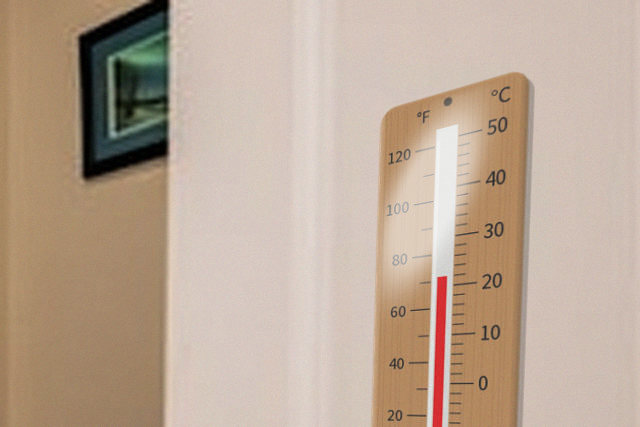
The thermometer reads 22 °C
